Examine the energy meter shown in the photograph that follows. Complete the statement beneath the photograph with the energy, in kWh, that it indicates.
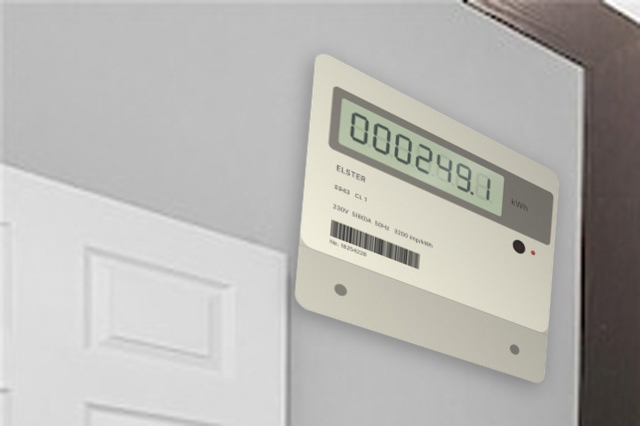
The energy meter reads 249.1 kWh
